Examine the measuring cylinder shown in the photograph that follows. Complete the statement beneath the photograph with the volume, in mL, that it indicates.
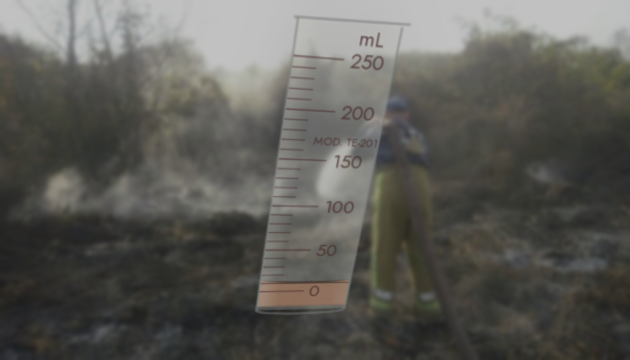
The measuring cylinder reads 10 mL
